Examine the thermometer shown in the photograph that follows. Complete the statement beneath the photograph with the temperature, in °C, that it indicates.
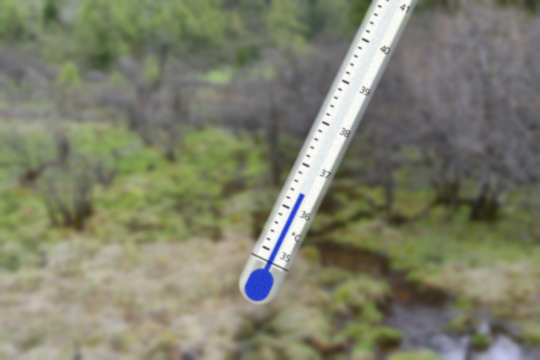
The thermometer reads 36.4 °C
